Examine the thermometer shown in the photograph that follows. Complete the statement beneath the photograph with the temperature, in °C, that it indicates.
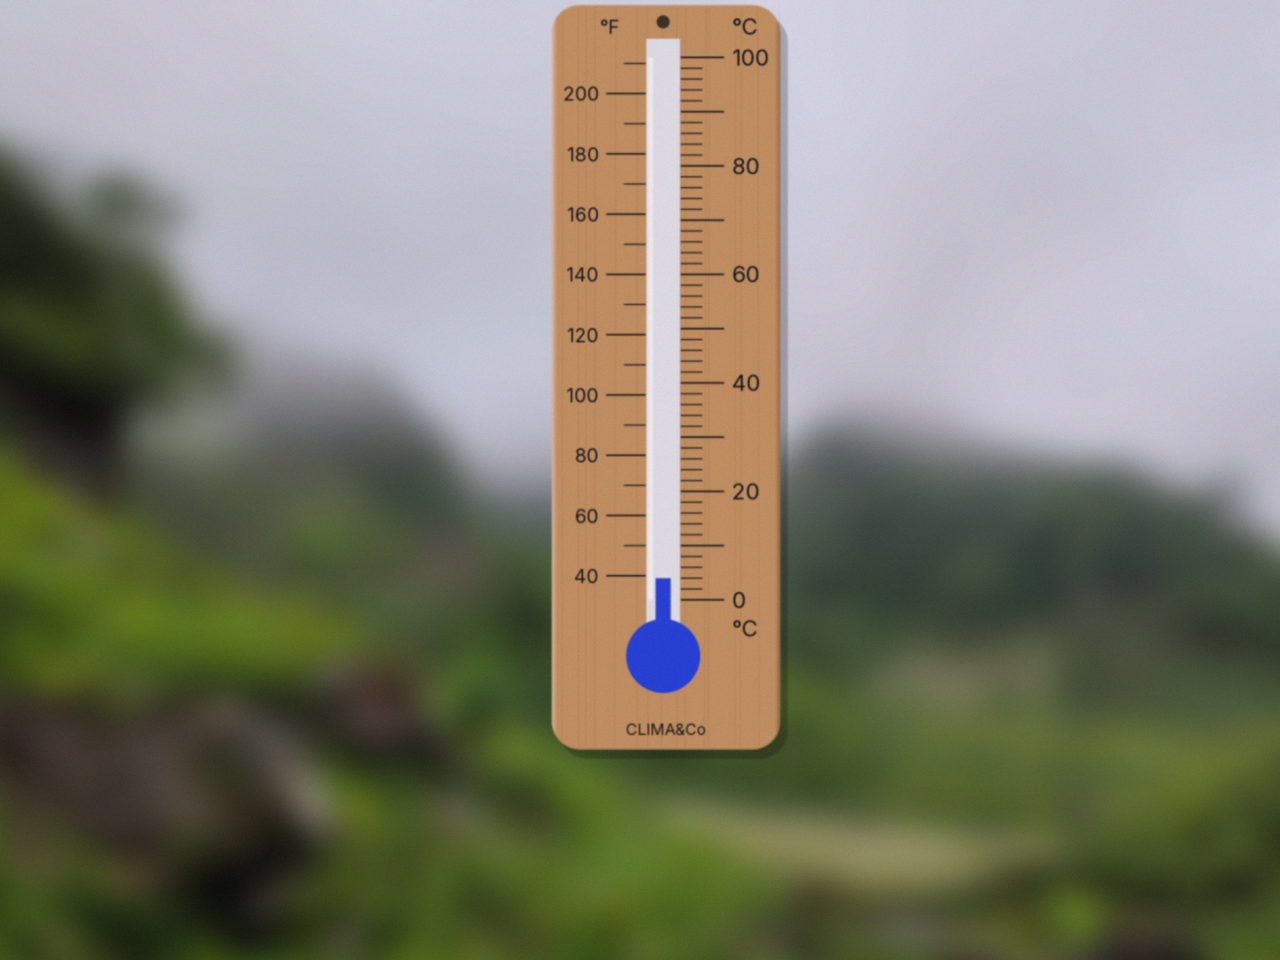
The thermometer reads 4 °C
